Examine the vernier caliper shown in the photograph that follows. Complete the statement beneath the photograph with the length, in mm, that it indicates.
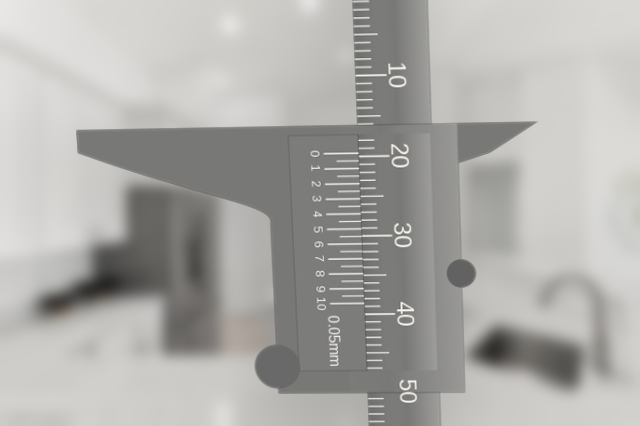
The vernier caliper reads 19.6 mm
